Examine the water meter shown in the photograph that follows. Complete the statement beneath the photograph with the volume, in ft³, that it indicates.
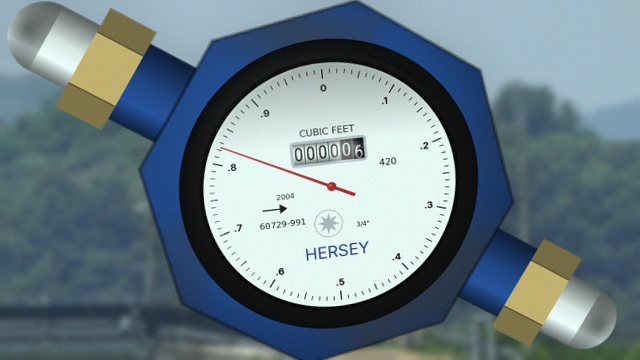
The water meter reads 5.82 ft³
